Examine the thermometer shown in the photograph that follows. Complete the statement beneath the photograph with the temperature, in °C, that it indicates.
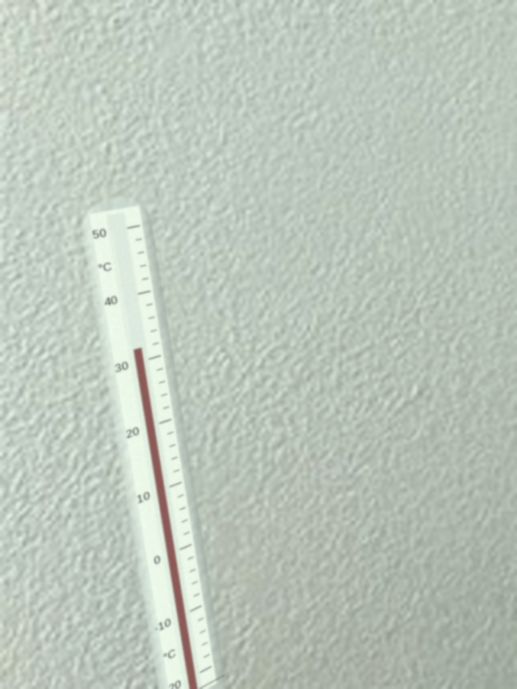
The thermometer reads 32 °C
